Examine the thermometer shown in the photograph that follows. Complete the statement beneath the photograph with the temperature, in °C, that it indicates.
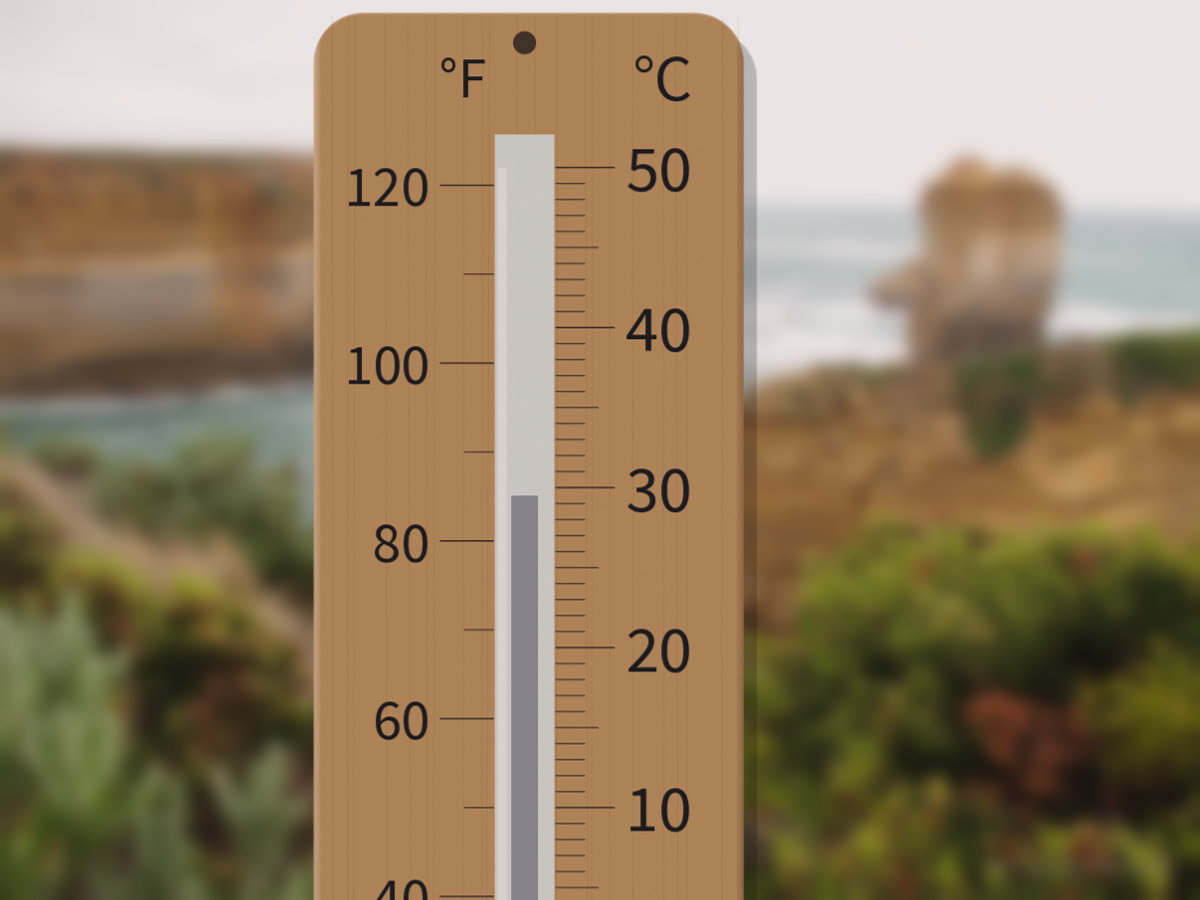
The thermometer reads 29.5 °C
